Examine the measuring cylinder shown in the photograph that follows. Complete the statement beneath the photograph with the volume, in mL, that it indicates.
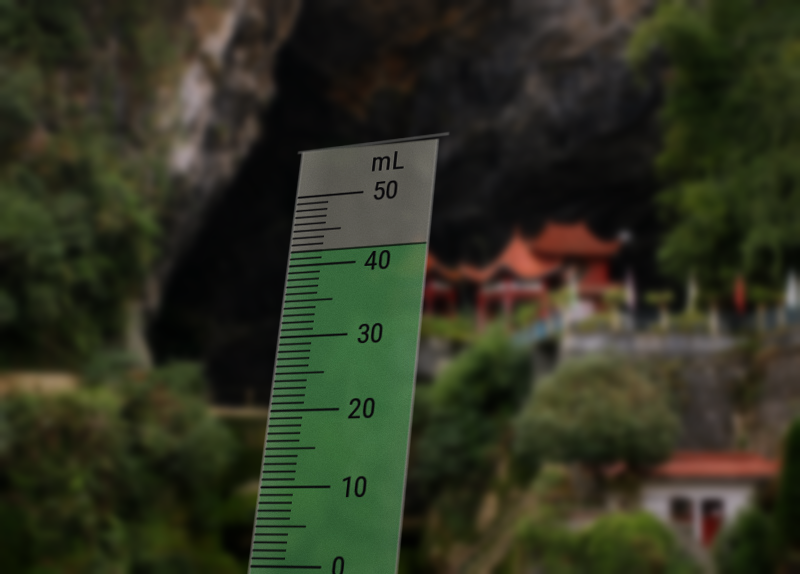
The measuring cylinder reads 42 mL
